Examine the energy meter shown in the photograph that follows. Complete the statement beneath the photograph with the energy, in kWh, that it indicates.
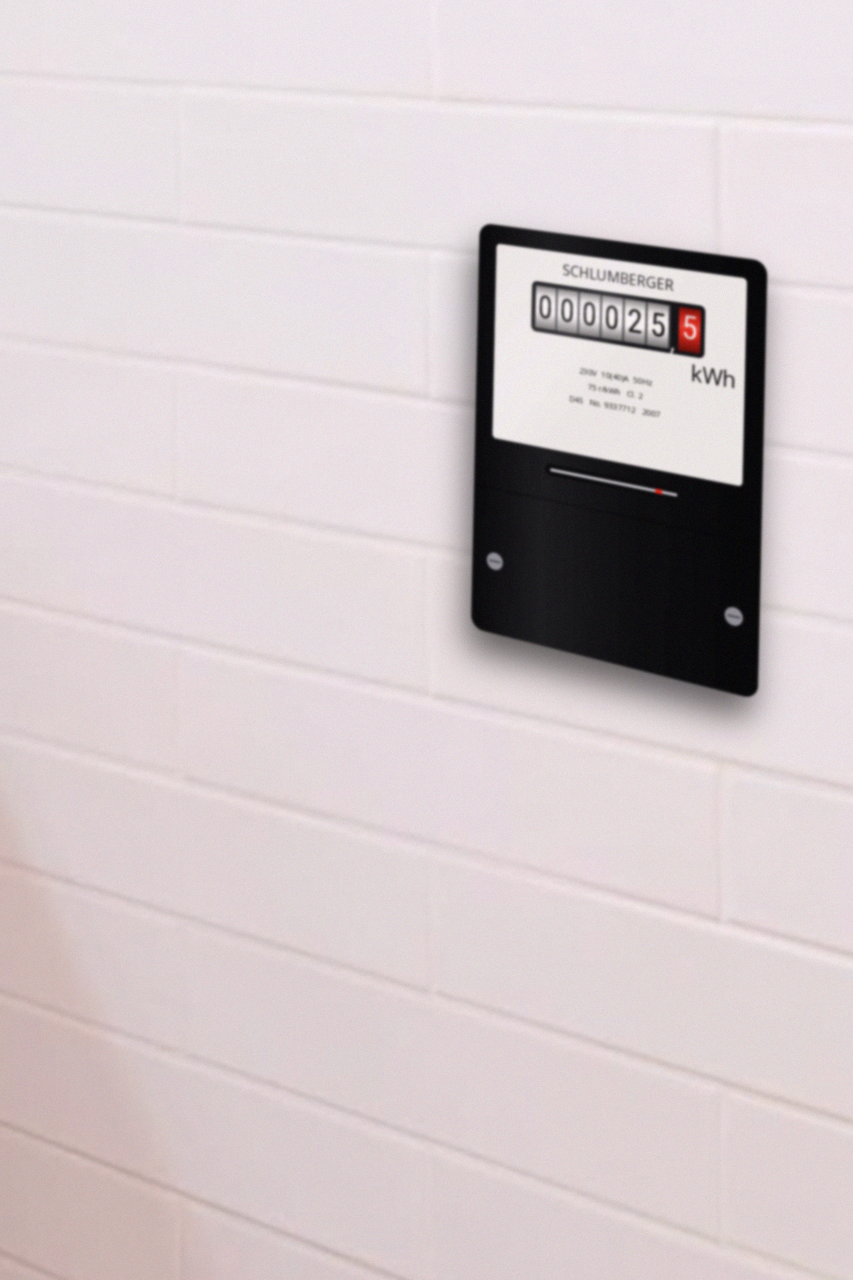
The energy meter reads 25.5 kWh
